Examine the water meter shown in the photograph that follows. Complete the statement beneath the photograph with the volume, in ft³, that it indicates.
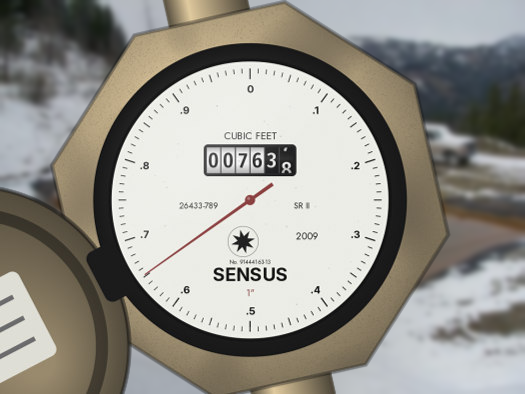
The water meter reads 7637.65 ft³
